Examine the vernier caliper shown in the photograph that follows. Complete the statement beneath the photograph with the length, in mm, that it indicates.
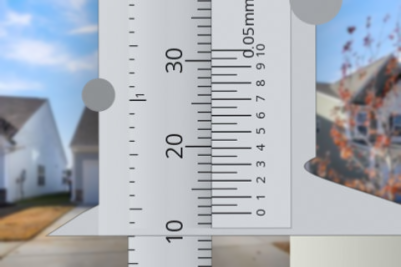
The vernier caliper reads 12.2 mm
